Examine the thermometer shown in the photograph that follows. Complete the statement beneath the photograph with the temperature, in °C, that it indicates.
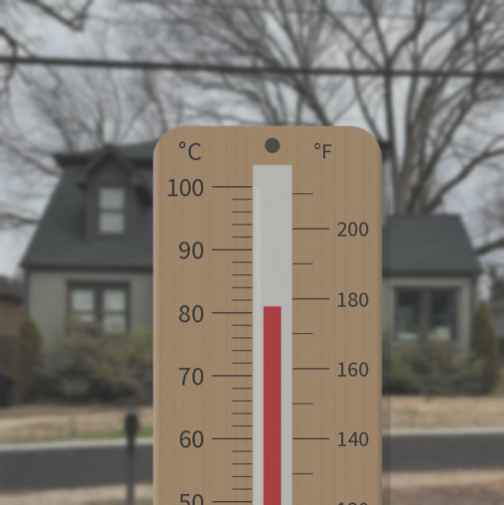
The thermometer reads 81 °C
